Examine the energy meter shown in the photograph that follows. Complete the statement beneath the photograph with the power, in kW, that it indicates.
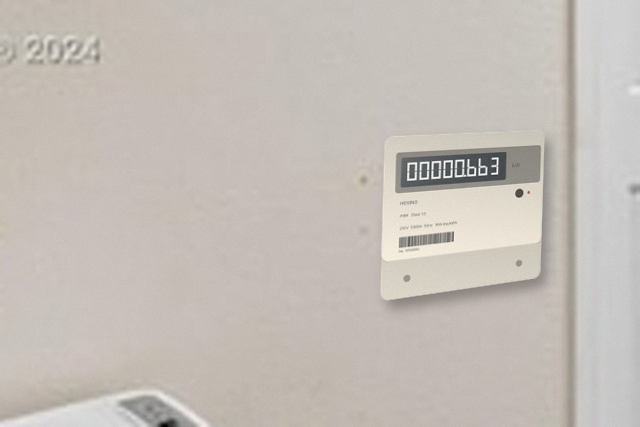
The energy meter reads 0.663 kW
